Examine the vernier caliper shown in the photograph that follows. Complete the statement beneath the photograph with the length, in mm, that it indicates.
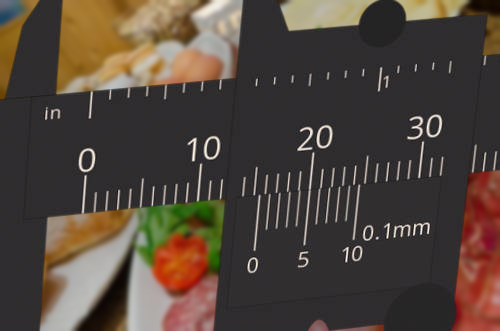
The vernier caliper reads 15.5 mm
